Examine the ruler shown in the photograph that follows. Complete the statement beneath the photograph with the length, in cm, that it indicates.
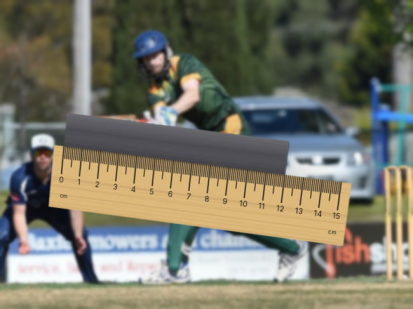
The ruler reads 12 cm
